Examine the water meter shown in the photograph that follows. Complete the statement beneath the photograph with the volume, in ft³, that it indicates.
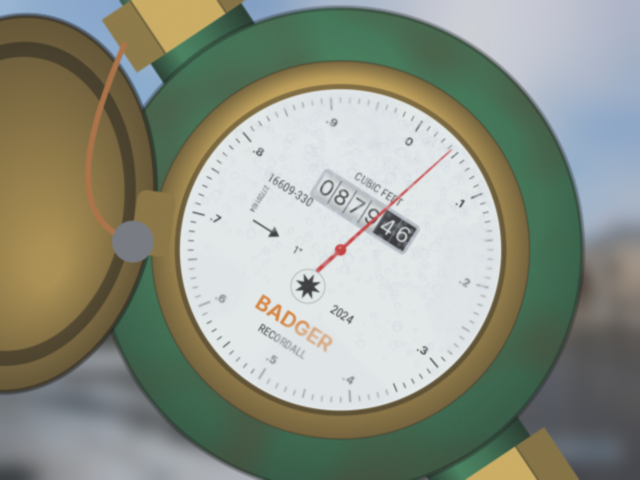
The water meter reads 87946.04 ft³
